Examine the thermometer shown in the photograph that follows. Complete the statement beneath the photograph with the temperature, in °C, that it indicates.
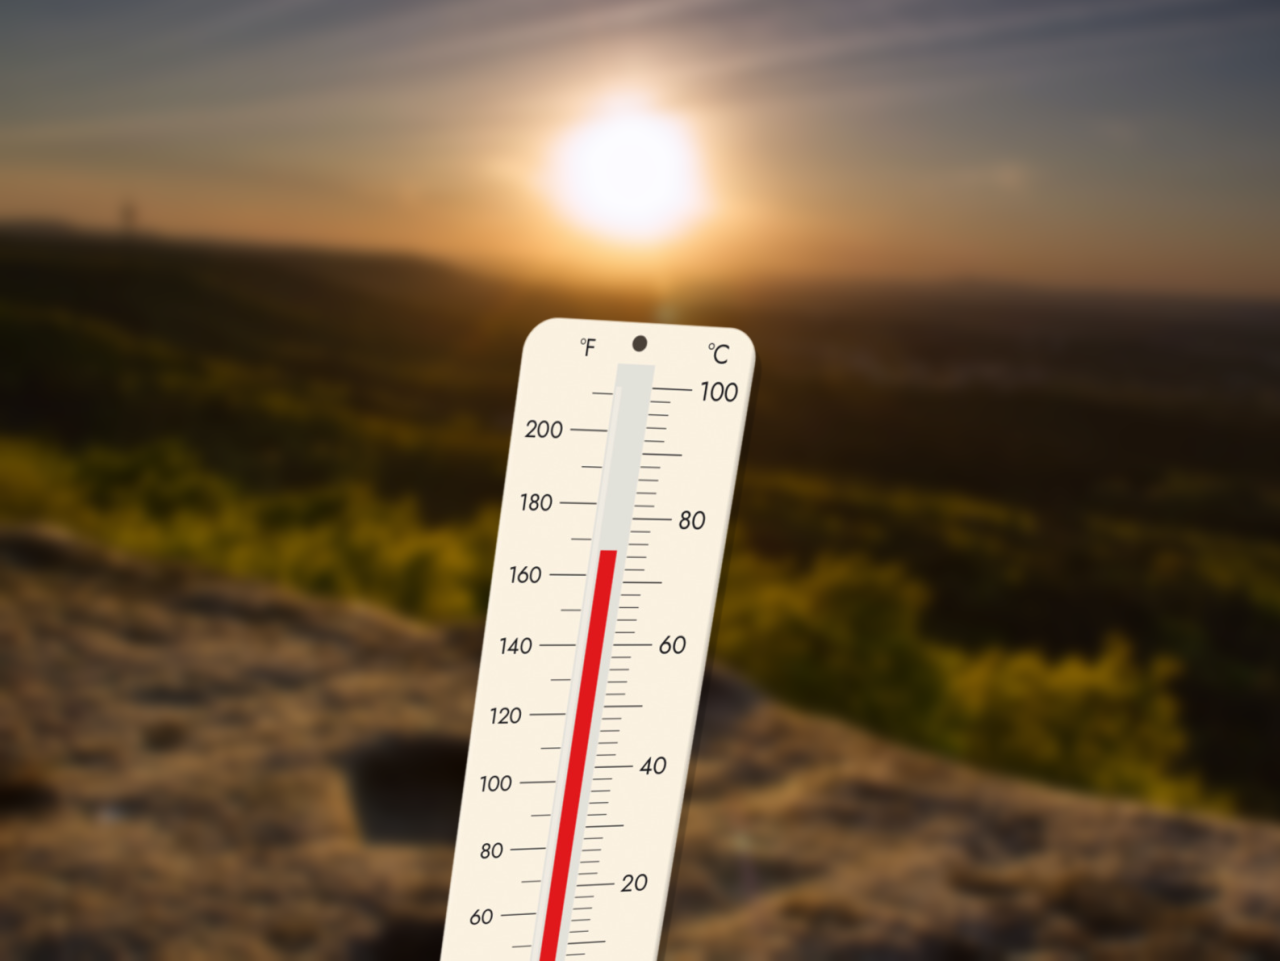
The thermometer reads 75 °C
